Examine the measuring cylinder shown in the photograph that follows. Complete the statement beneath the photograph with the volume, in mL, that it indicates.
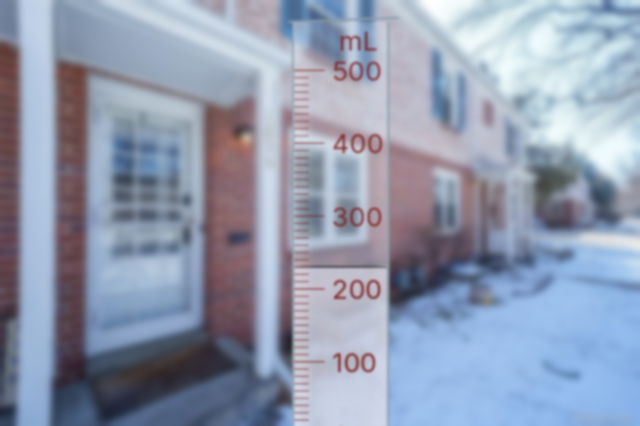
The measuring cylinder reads 230 mL
